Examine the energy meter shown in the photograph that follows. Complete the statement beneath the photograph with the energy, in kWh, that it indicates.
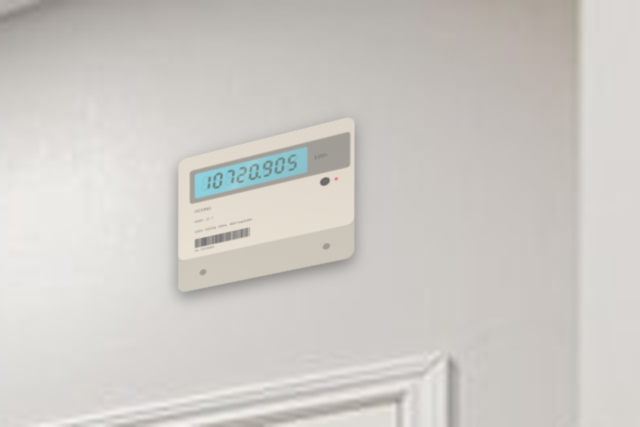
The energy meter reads 10720.905 kWh
